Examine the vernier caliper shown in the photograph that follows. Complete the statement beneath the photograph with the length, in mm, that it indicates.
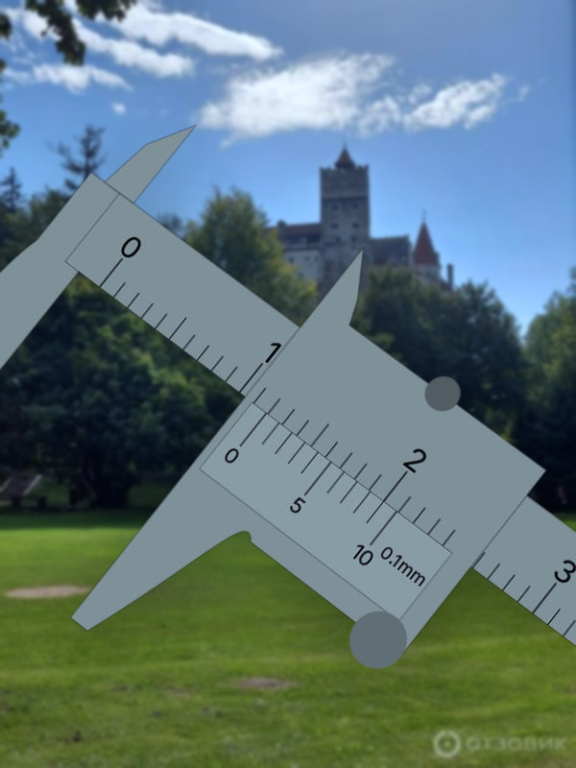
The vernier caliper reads 11.9 mm
